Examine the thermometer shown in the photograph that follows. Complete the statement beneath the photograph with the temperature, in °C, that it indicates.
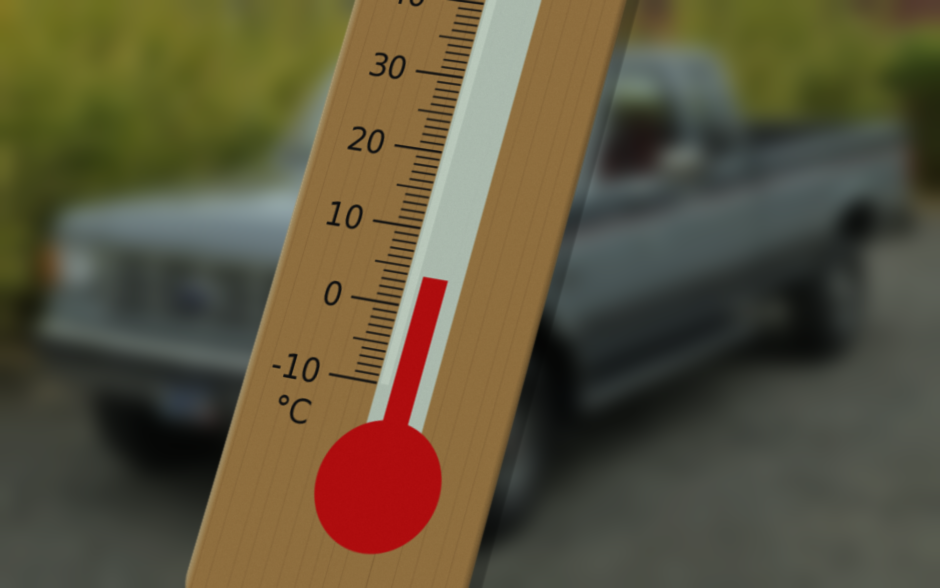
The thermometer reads 4 °C
